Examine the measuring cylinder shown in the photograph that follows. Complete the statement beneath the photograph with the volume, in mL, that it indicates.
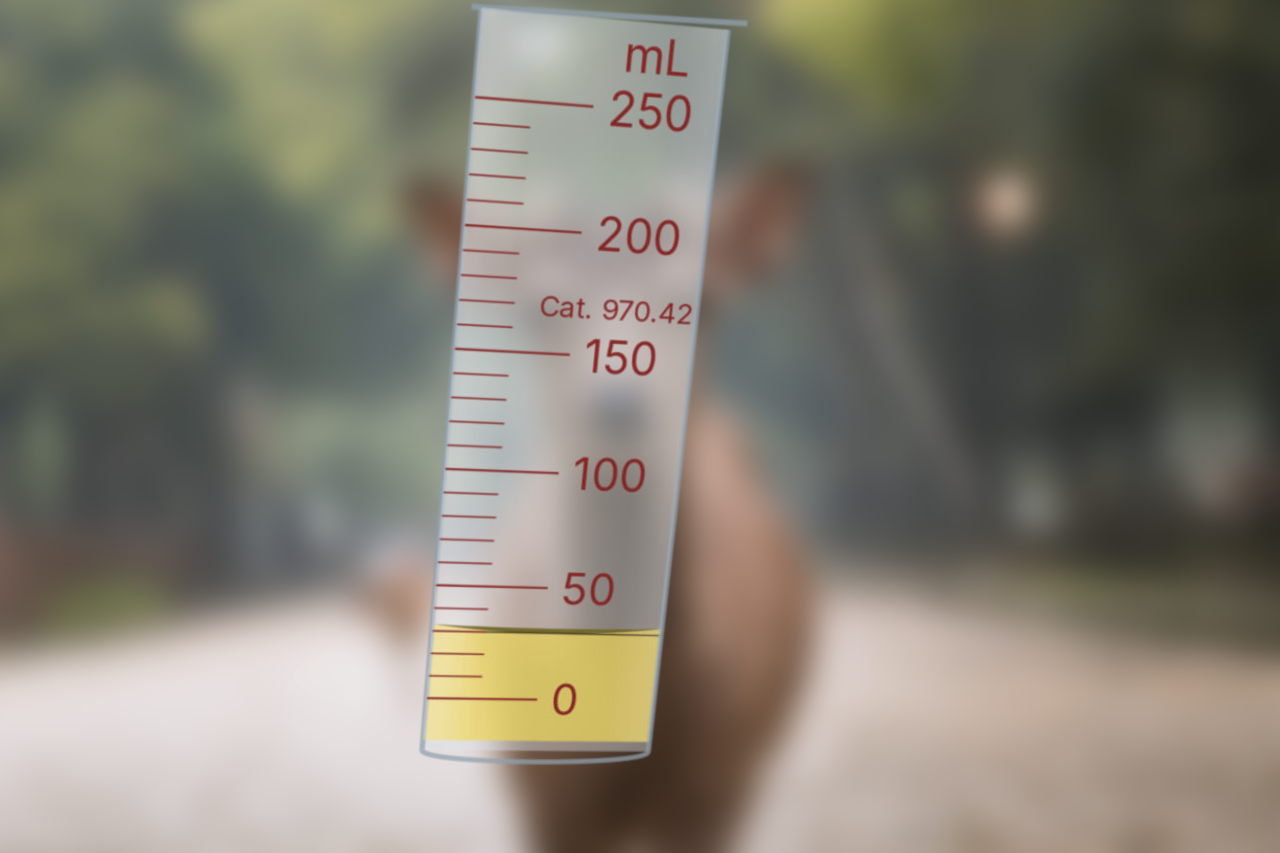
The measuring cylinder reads 30 mL
